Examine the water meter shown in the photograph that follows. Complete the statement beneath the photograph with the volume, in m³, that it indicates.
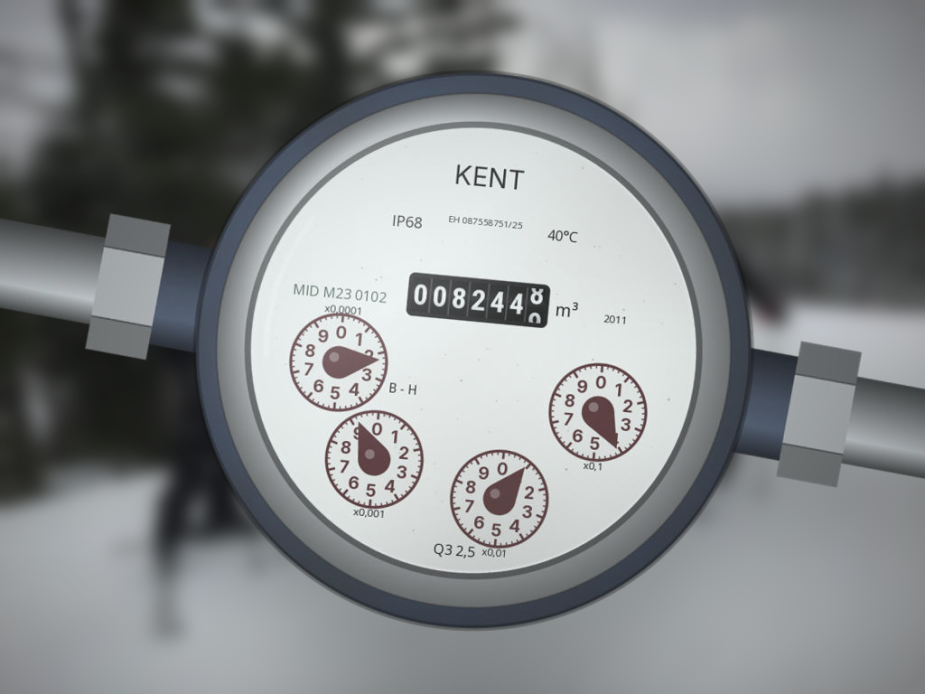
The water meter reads 82448.4092 m³
